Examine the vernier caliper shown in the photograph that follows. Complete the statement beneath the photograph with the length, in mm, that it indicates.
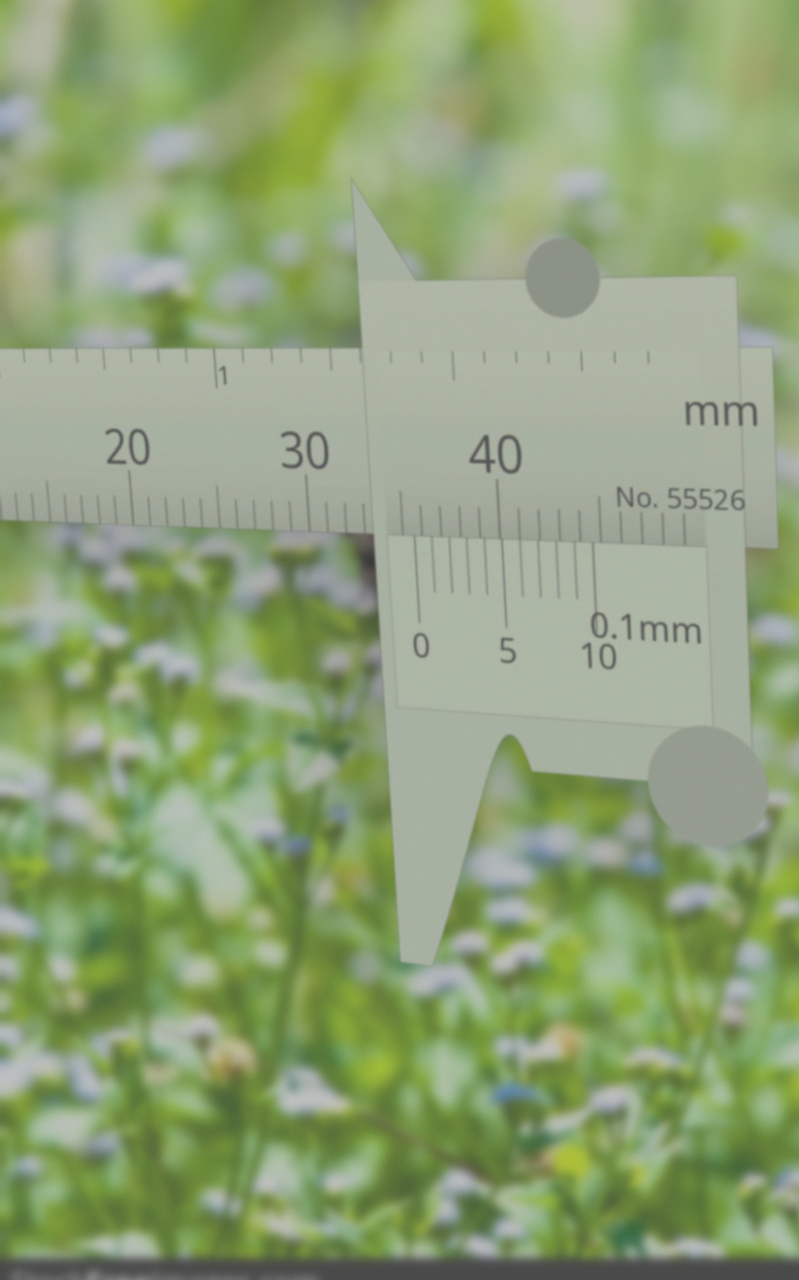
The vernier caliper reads 35.6 mm
